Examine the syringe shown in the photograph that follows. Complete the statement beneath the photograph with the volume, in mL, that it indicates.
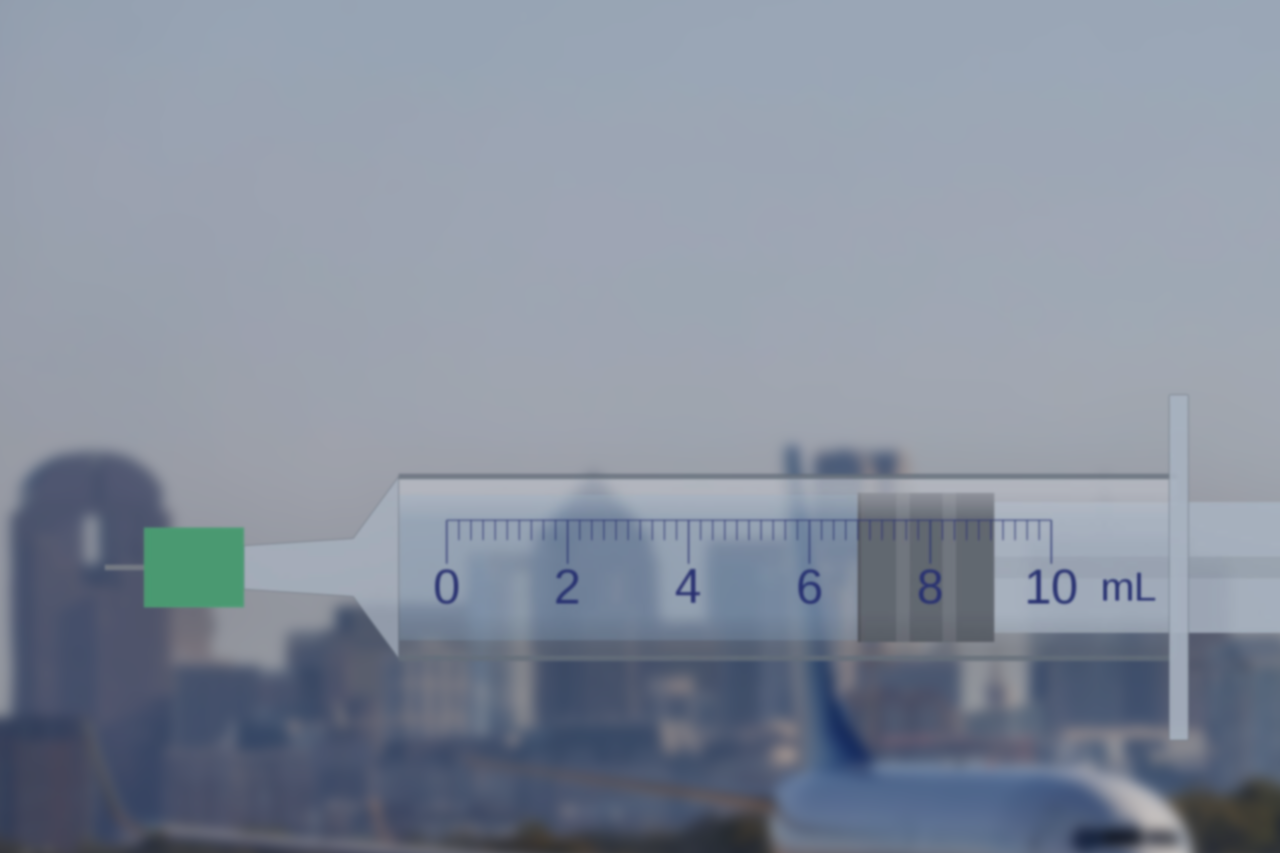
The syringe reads 6.8 mL
